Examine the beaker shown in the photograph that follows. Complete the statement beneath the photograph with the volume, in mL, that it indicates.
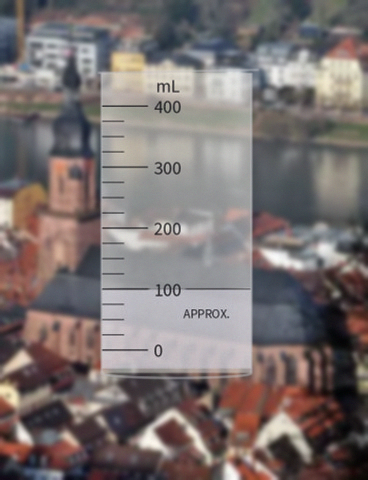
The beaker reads 100 mL
